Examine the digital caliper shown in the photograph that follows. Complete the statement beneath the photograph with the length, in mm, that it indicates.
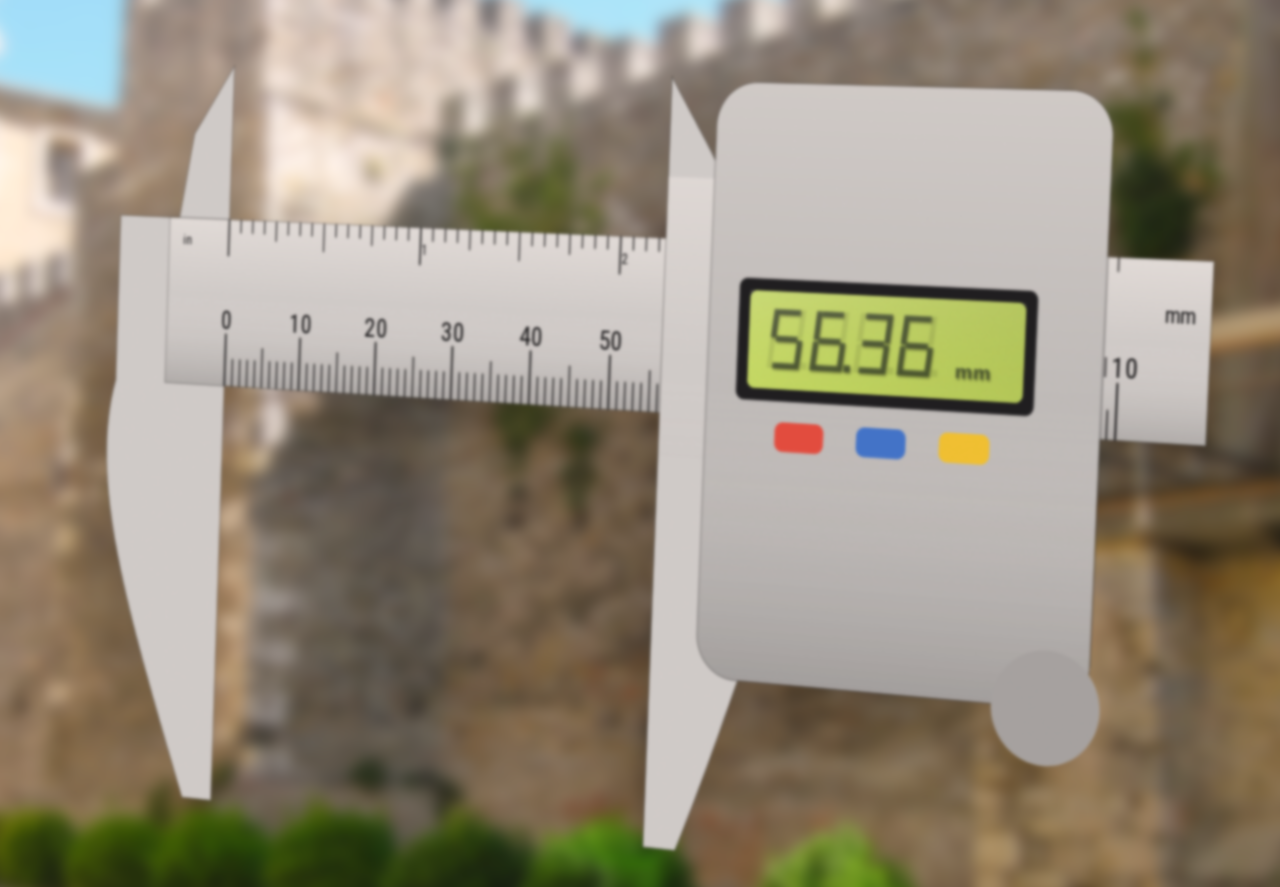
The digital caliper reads 56.36 mm
